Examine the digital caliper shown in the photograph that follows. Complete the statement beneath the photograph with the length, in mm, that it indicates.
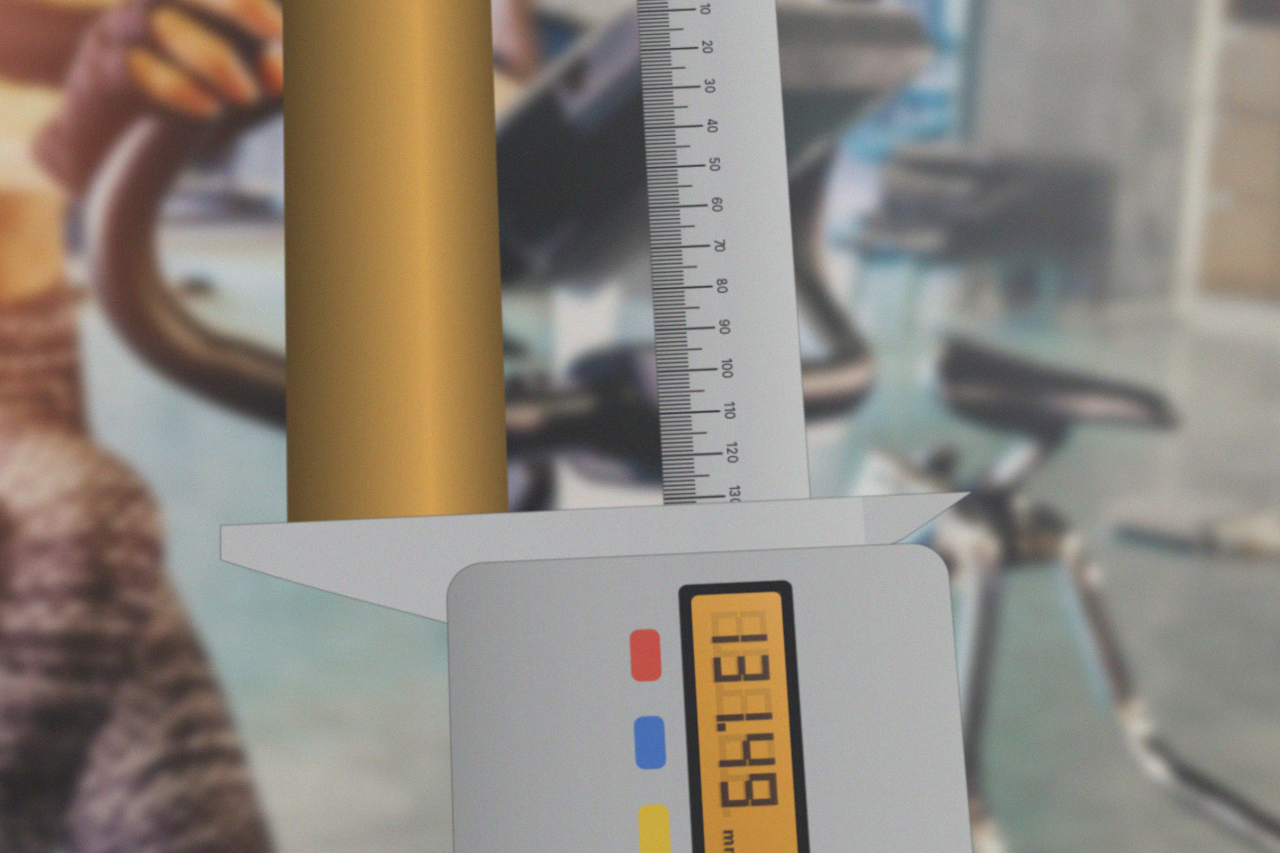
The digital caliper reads 131.49 mm
